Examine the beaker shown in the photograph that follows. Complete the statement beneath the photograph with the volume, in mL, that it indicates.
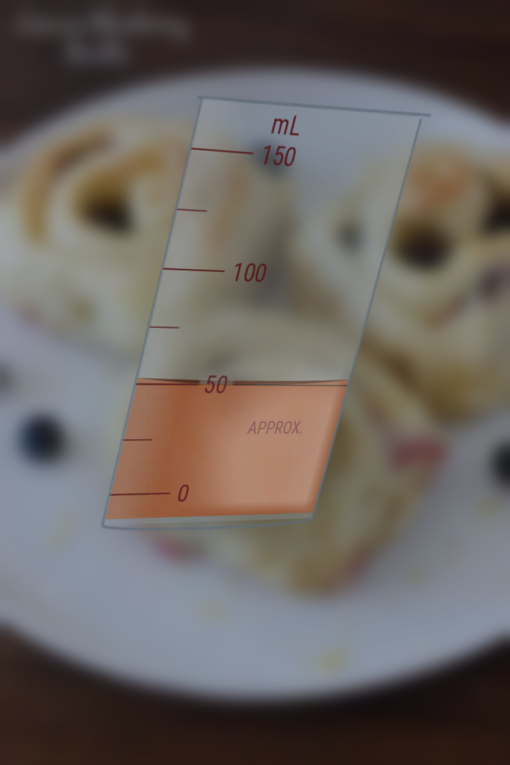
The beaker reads 50 mL
